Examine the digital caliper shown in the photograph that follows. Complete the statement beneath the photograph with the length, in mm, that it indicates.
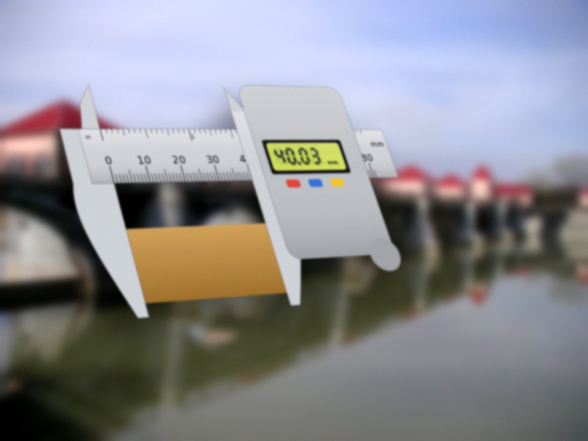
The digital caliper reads 40.03 mm
